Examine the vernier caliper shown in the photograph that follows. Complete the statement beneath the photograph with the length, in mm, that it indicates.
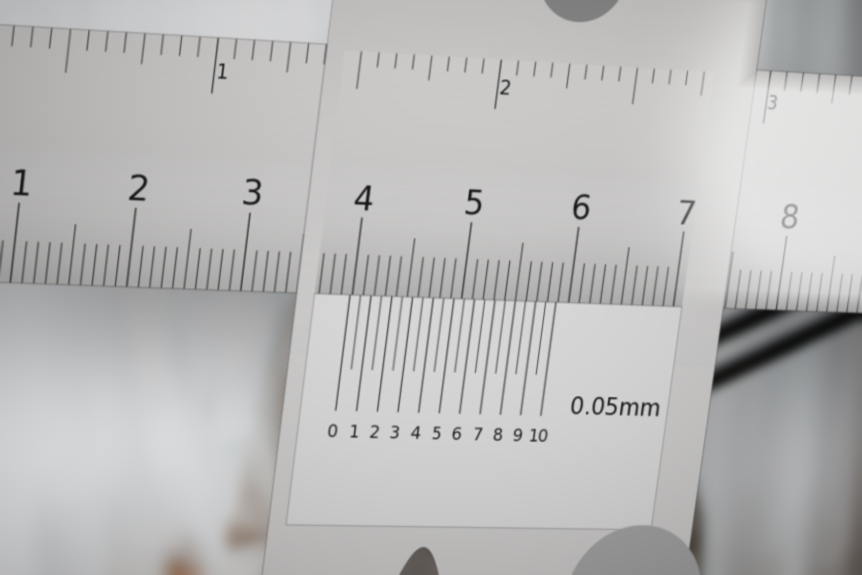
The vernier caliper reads 39.8 mm
